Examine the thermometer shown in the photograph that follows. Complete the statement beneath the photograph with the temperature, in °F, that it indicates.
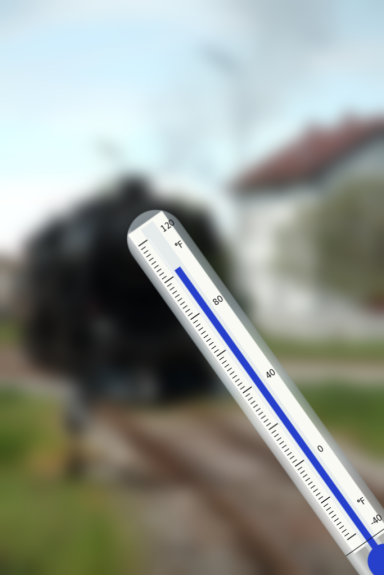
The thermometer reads 102 °F
